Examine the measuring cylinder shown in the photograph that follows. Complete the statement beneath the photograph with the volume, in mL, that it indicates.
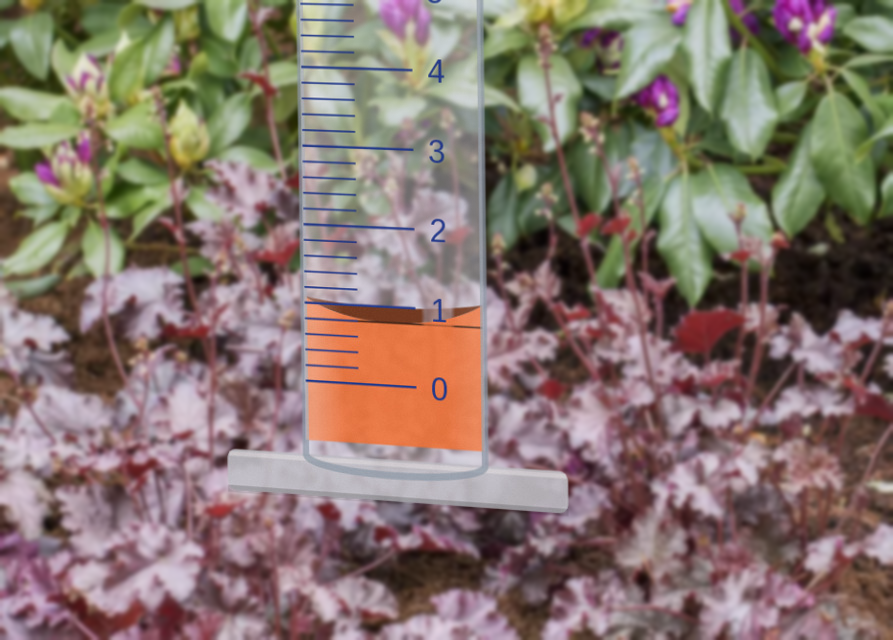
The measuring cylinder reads 0.8 mL
